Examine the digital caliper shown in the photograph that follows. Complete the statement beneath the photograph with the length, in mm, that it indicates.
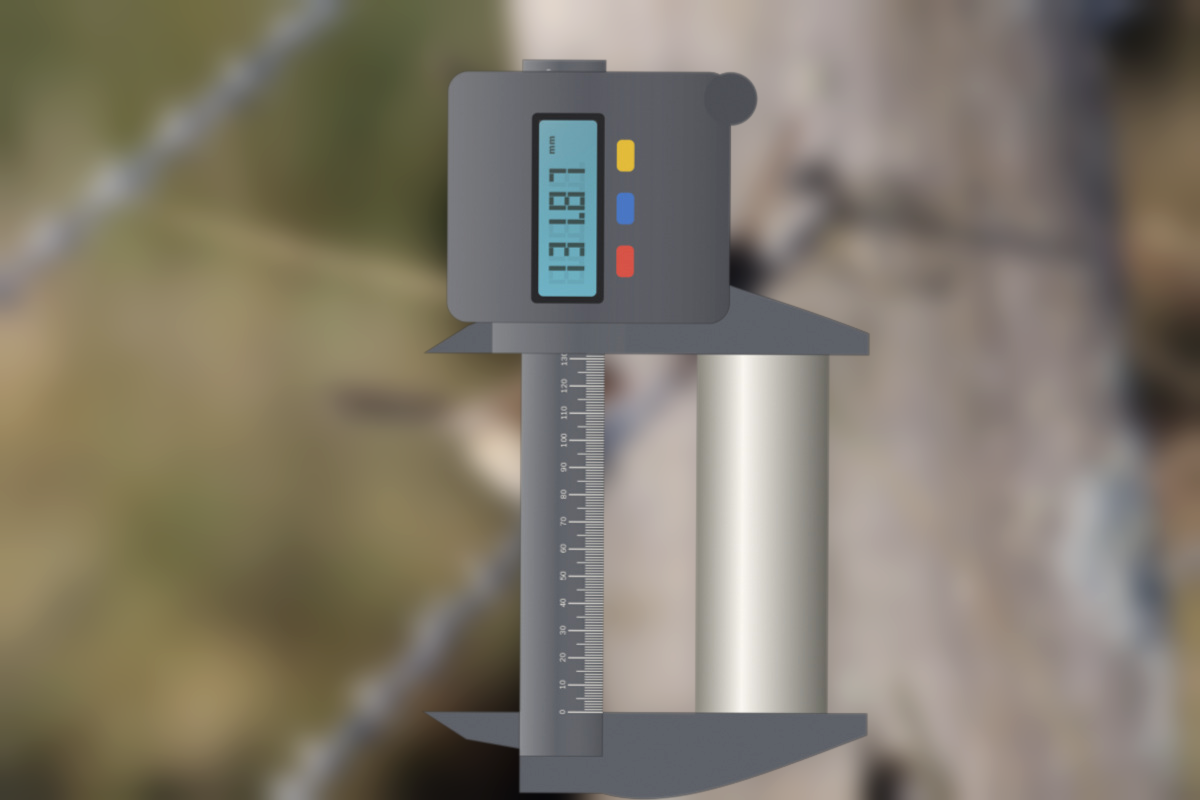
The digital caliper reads 131.87 mm
